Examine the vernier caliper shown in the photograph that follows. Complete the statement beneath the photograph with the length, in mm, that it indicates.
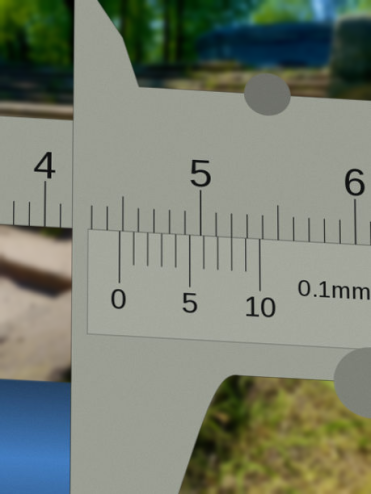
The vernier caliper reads 44.8 mm
